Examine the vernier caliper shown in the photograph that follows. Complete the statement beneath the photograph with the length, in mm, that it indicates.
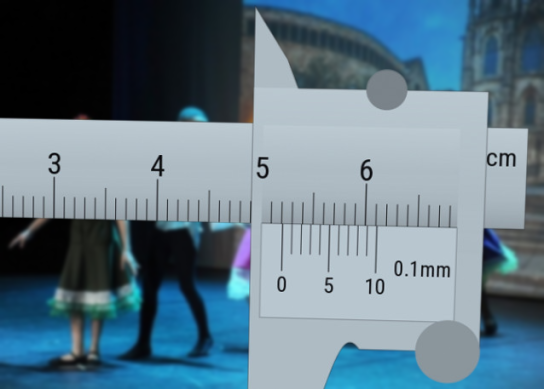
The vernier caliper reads 52.1 mm
